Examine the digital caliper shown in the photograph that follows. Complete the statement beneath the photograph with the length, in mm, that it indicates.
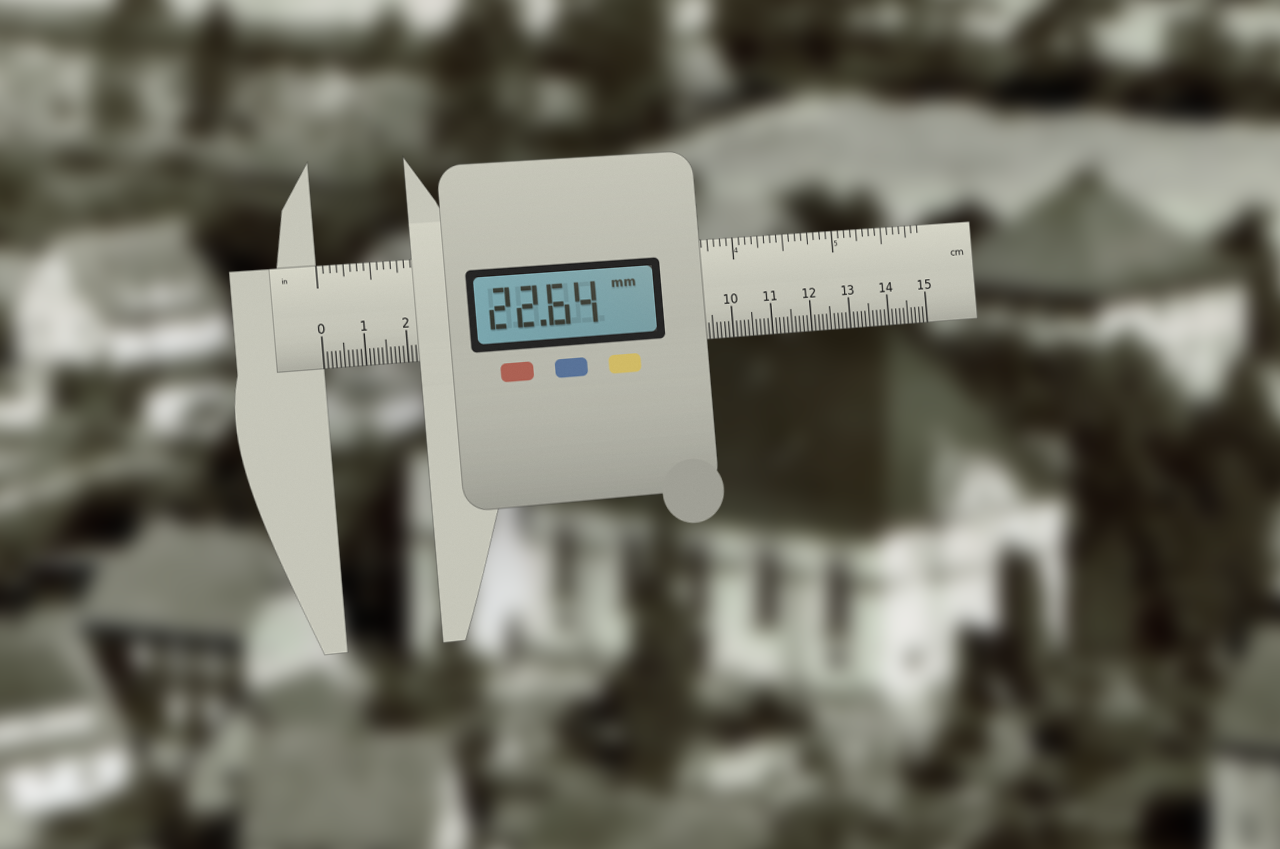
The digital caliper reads 22.64 mm
